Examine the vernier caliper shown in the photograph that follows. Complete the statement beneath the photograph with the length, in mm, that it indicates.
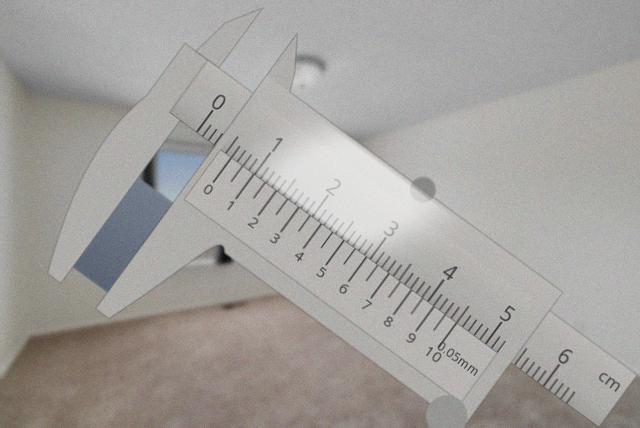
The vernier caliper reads 6.0 mm
